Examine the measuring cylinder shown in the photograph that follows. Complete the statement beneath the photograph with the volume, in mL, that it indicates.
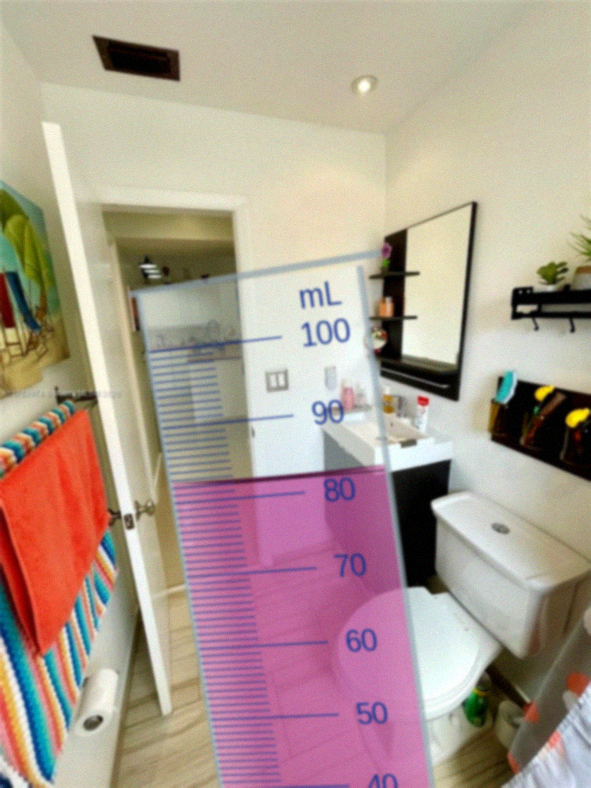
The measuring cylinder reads 82 mL
